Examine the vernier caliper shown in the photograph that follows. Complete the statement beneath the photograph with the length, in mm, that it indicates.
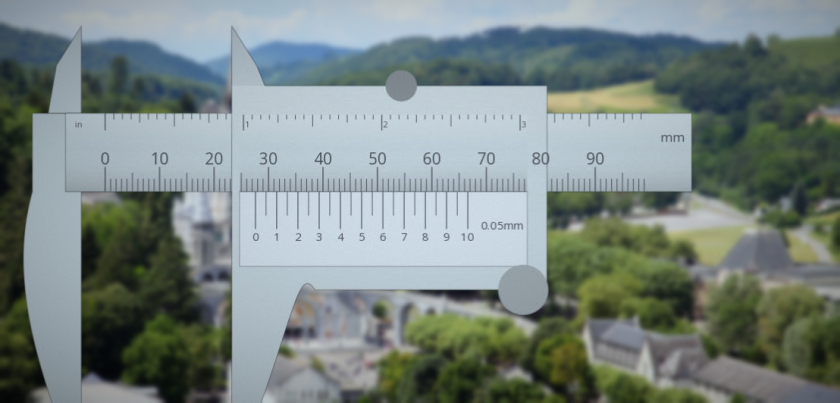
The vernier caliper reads 27.6 mm
